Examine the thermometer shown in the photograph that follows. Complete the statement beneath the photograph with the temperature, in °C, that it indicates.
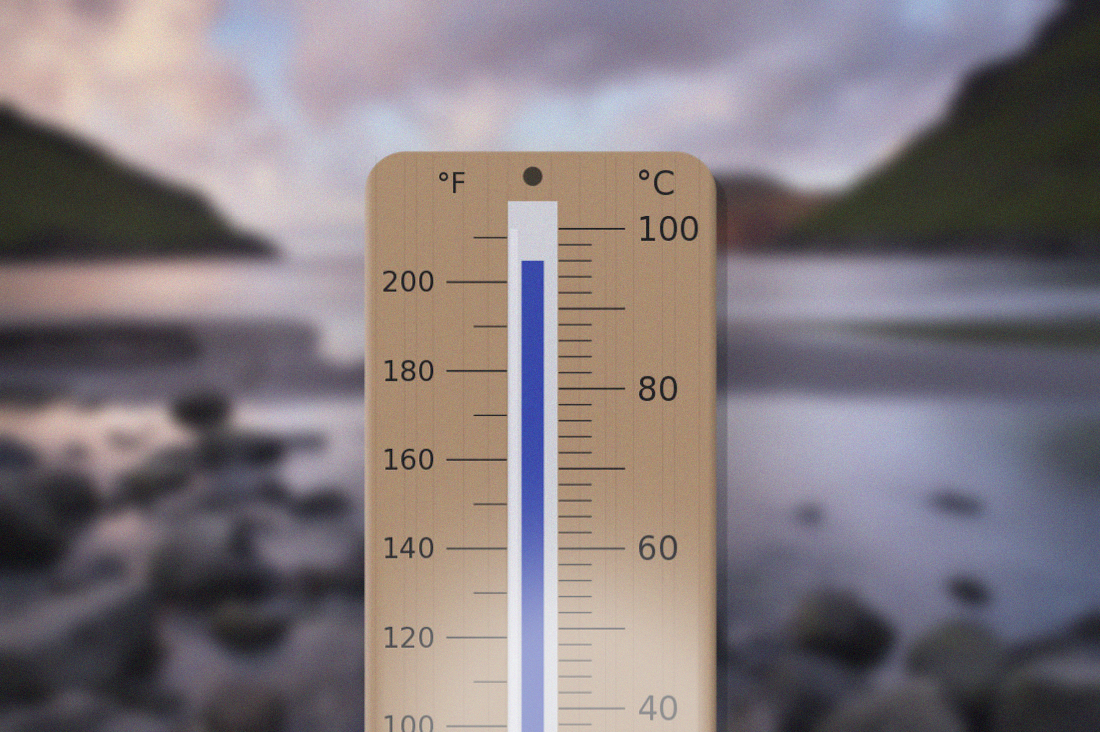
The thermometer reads 96 °C
